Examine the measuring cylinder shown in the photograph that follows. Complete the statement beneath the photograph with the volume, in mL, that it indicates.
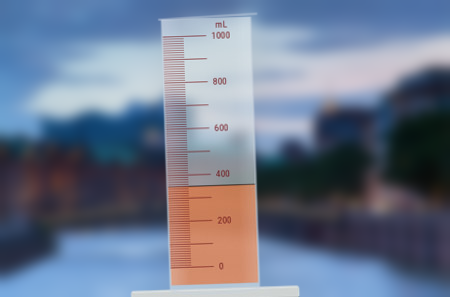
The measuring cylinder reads 350 mL
